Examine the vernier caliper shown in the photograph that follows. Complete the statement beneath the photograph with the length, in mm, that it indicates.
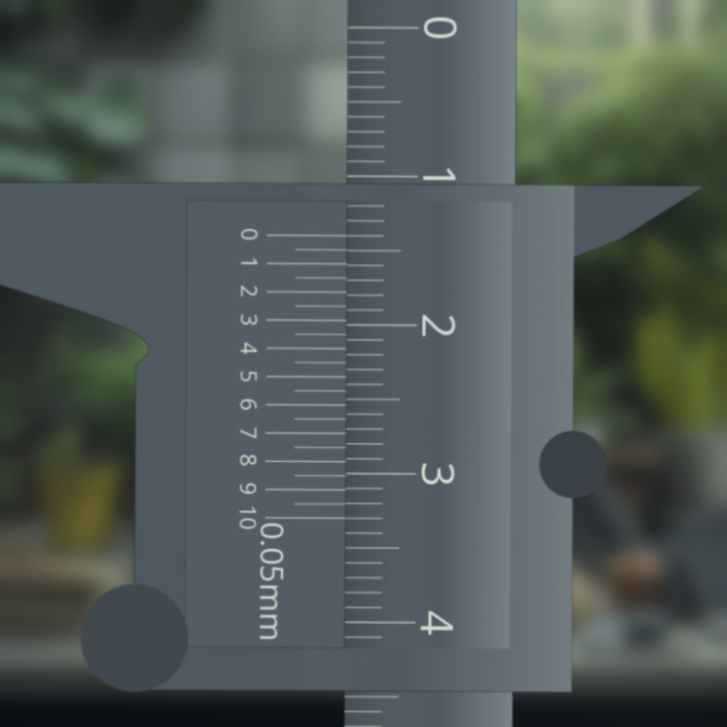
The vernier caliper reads 14.0 mm
